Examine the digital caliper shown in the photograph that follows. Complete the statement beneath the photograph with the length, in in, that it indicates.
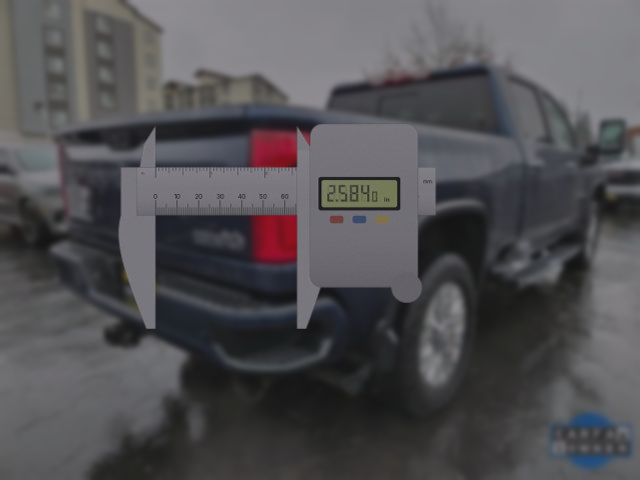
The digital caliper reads 2.5840 in
